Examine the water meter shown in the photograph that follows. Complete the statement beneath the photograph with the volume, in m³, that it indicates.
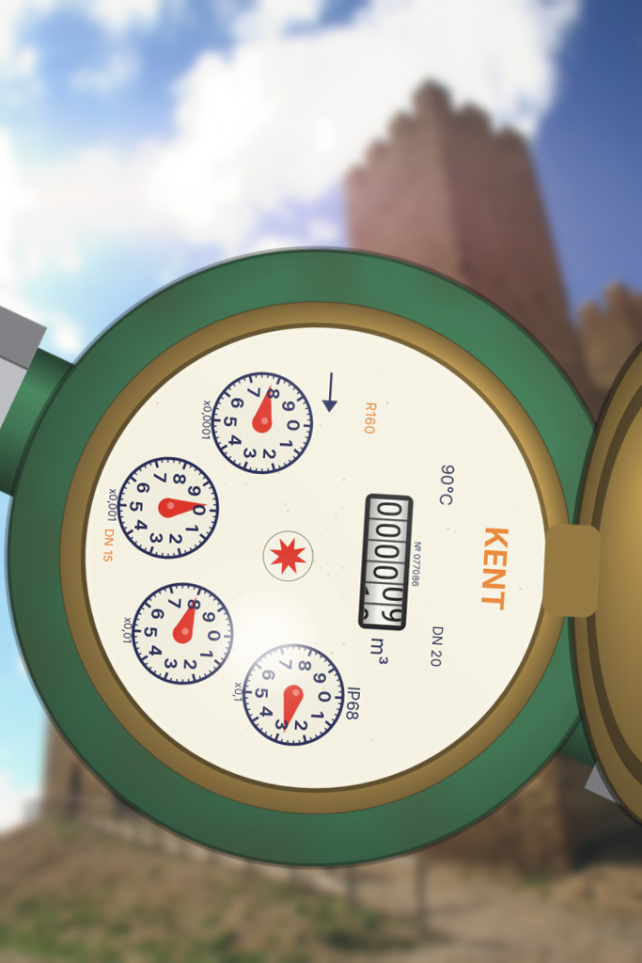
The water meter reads 9.2797 m³
